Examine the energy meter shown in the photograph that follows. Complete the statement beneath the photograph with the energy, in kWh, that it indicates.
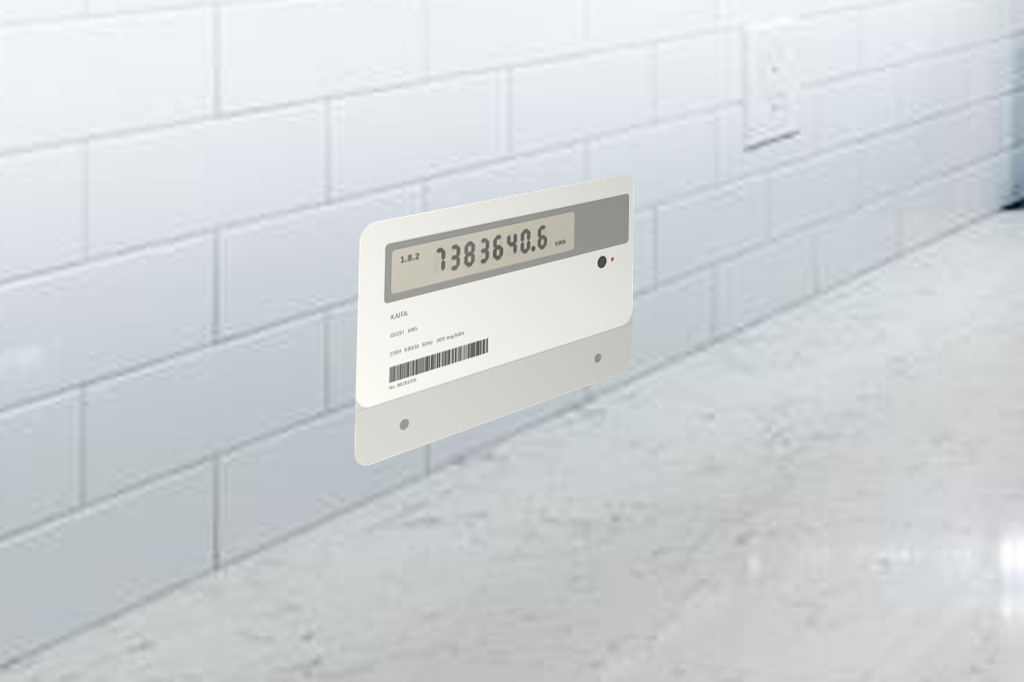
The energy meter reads 7383640.6 kWh
